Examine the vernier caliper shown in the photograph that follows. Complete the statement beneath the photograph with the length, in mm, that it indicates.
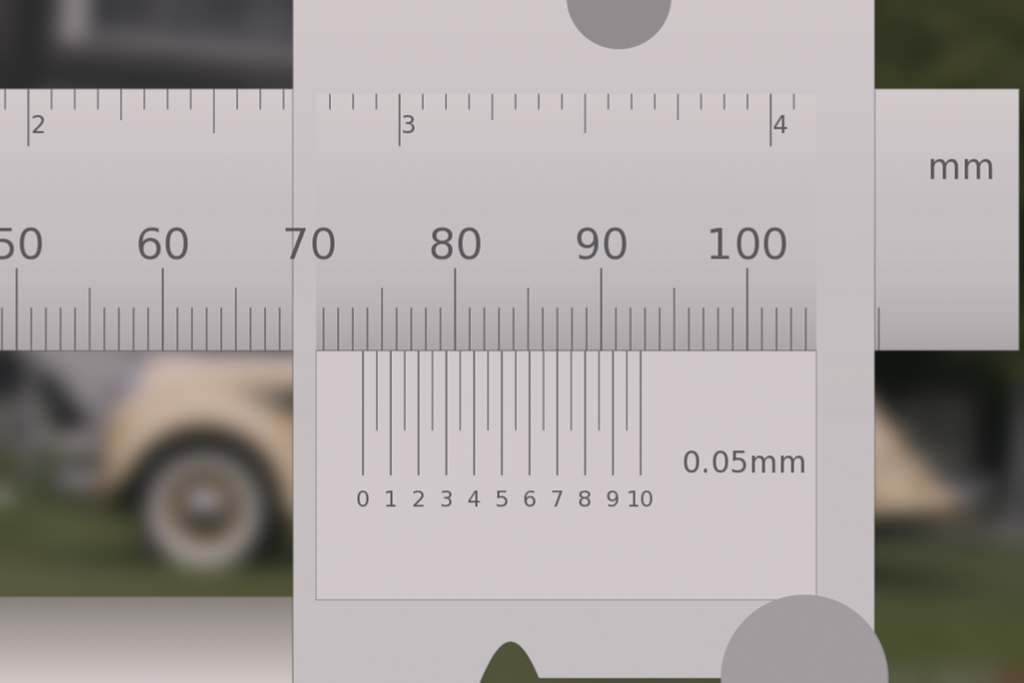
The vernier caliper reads 73.7 mm
